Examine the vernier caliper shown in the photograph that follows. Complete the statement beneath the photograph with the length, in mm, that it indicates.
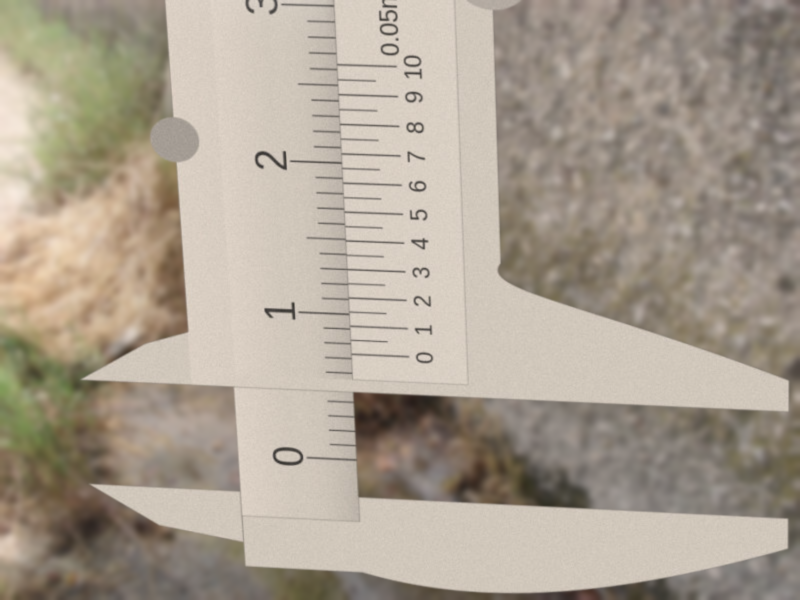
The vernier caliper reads 7.3 mm
